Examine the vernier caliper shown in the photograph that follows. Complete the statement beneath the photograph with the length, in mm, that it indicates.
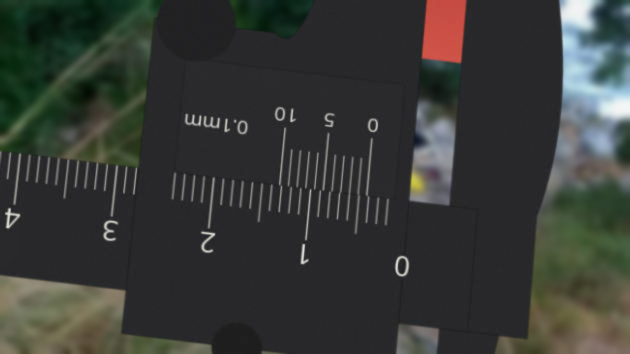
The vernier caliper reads 4.2 mm
